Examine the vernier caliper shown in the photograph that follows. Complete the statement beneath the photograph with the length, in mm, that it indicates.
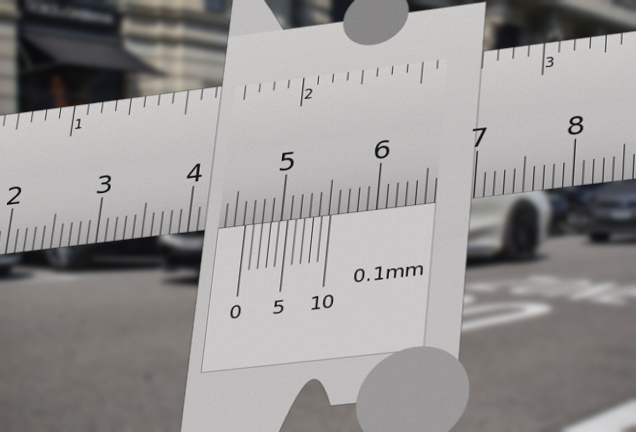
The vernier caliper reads 46.2 mm
